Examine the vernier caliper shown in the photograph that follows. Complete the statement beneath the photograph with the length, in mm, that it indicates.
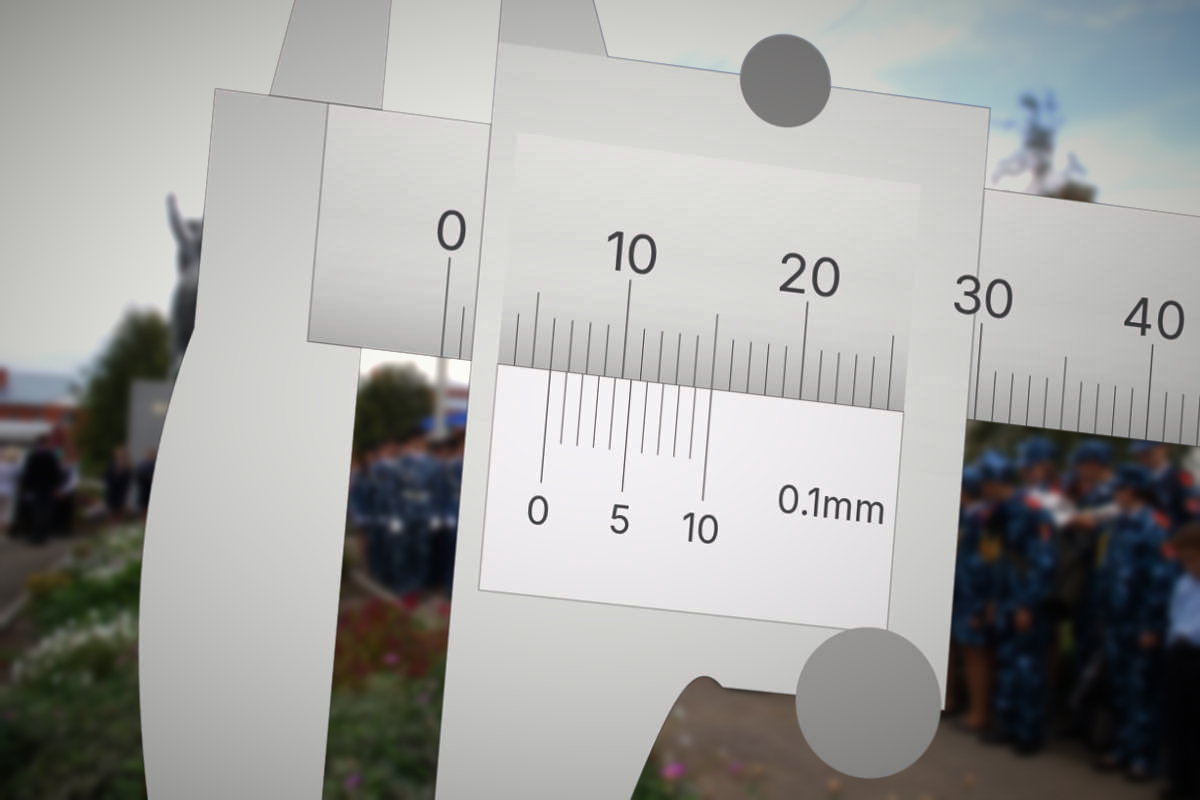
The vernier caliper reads 6.0 mm
